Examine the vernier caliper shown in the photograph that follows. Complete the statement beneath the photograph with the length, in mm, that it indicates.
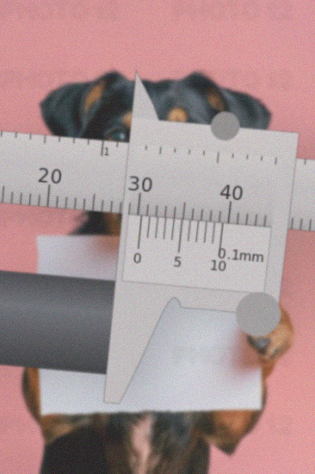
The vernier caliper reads 30.4 mm
